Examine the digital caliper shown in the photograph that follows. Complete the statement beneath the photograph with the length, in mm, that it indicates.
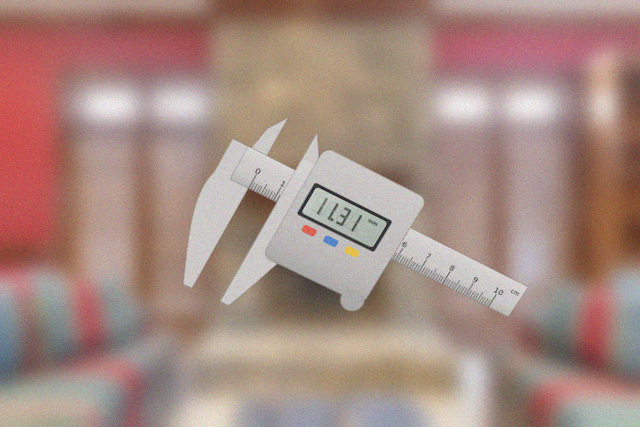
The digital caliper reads 11.31 mm
